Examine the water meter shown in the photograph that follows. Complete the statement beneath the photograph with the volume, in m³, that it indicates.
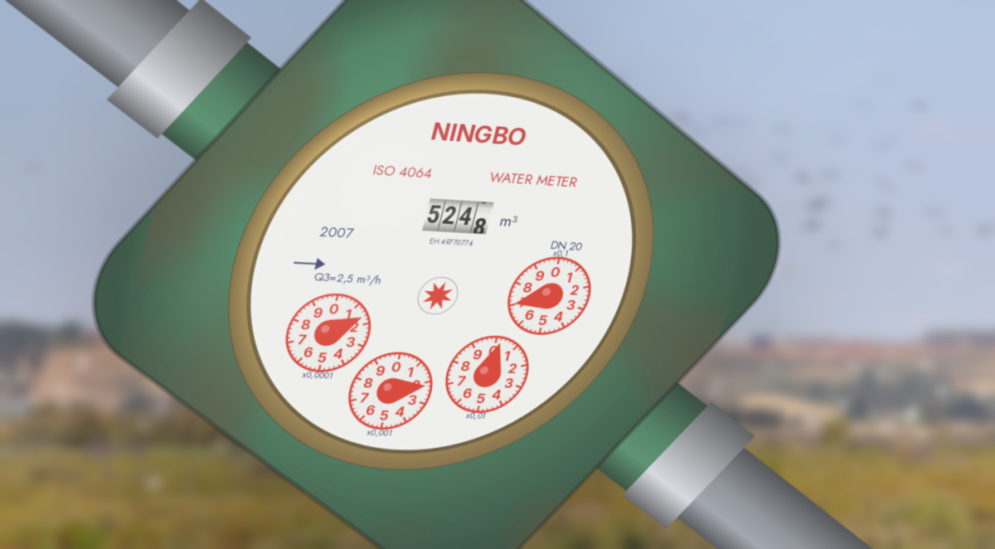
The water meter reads 5247.7021 m³
